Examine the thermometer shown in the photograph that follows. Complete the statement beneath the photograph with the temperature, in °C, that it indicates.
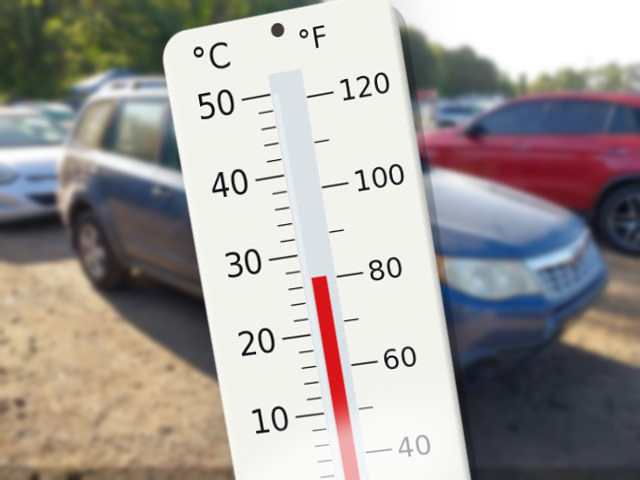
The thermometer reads 27 °C
